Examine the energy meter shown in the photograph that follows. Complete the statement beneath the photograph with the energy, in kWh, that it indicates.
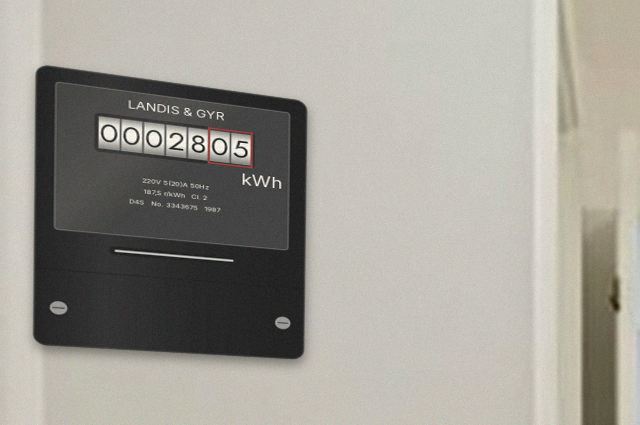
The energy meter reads 28.05 kWh
